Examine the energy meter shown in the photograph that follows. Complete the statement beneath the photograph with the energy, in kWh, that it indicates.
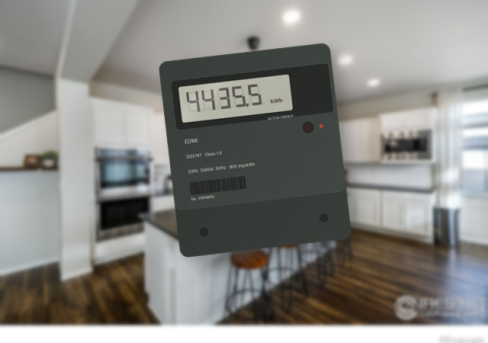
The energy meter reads 4435.5 kWh
